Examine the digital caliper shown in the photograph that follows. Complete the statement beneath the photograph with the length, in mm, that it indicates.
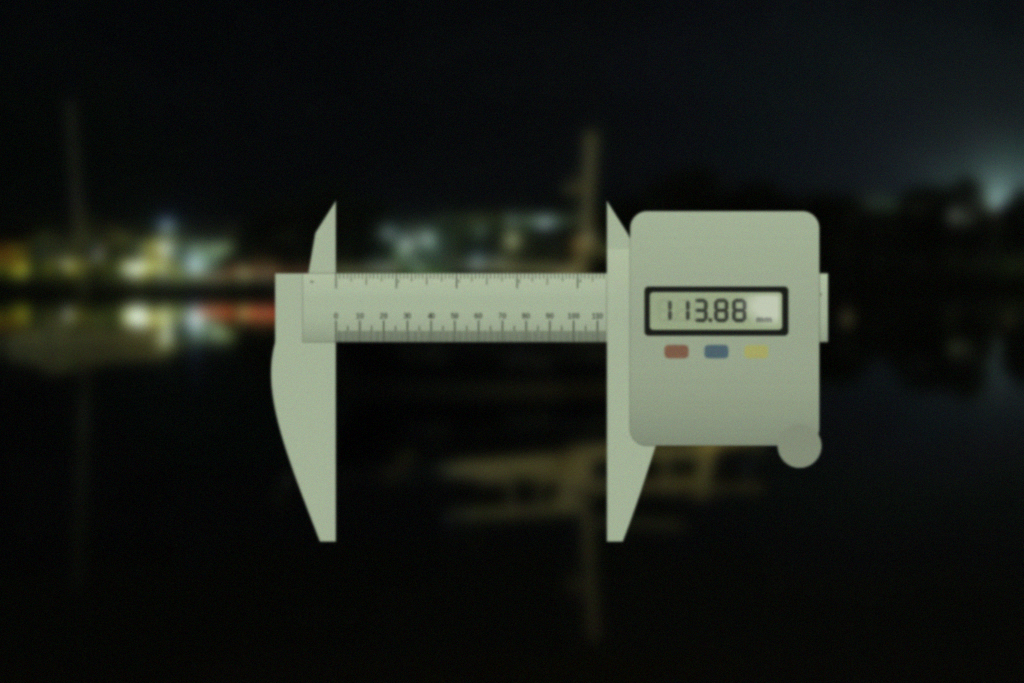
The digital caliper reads 113.88 mm
